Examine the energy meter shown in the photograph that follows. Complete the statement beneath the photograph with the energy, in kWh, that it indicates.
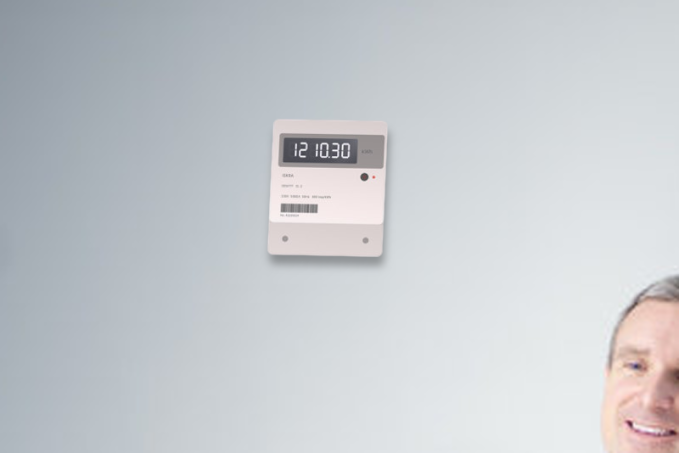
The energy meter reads 1210.30 kWh
